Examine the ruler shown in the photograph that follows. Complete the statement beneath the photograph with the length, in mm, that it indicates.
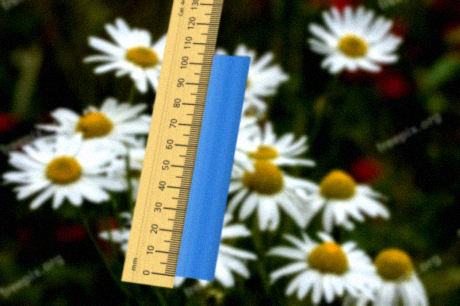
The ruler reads 105 mm
